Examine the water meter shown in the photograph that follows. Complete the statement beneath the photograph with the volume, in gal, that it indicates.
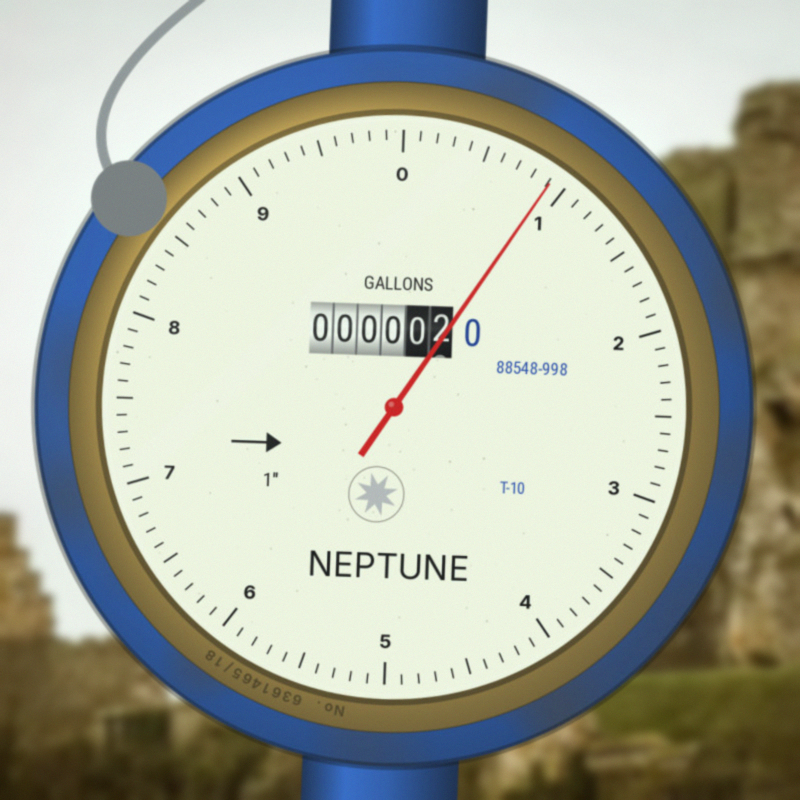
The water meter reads 20.9 gal
